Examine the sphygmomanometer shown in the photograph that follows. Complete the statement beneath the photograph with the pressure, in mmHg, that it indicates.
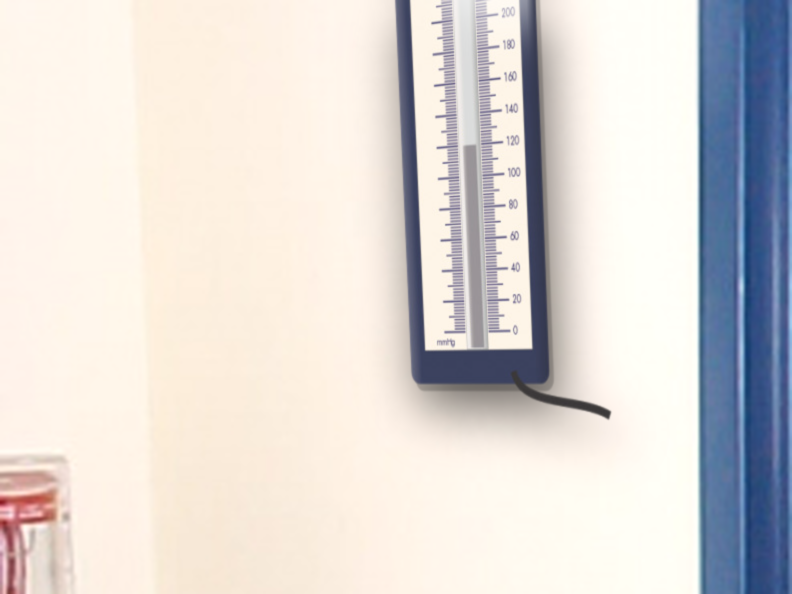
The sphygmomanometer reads 120 mmHg
